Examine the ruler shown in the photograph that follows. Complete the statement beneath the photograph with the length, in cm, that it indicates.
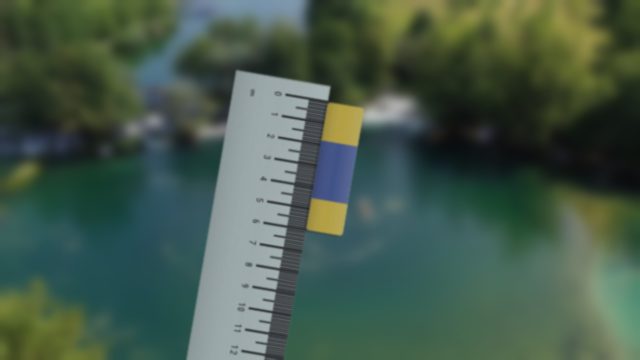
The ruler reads 6 cm
